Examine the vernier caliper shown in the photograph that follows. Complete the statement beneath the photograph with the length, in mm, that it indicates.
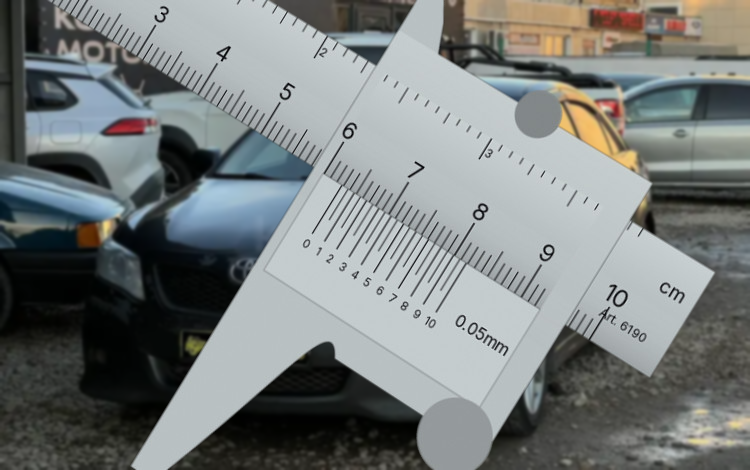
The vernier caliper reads 62.8 mm
